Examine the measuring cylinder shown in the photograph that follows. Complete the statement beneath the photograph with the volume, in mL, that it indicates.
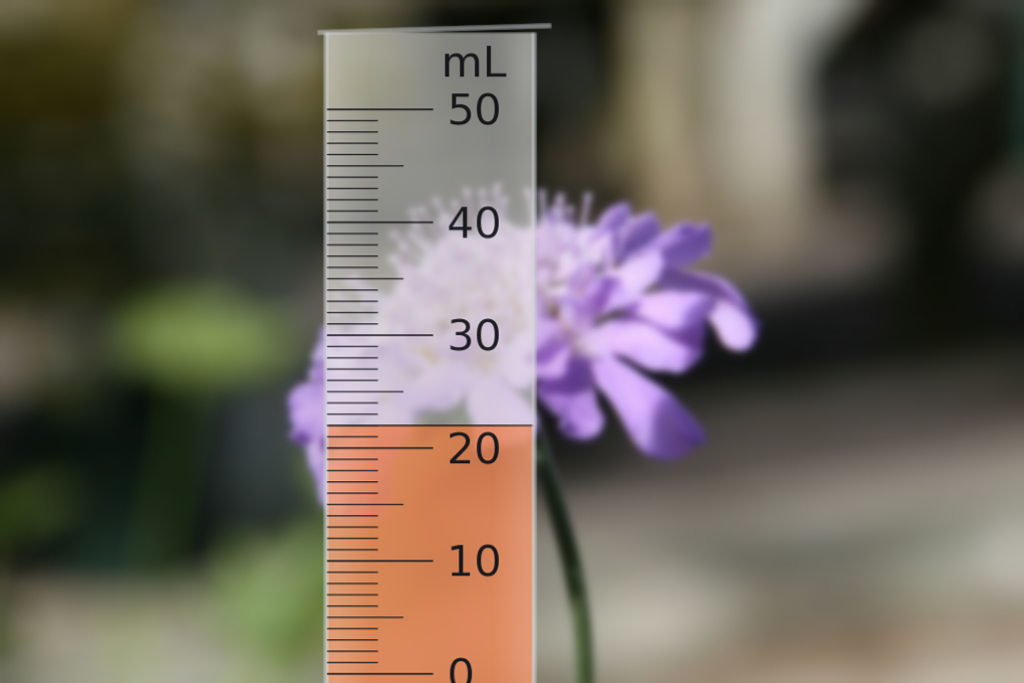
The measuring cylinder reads 22 mL
